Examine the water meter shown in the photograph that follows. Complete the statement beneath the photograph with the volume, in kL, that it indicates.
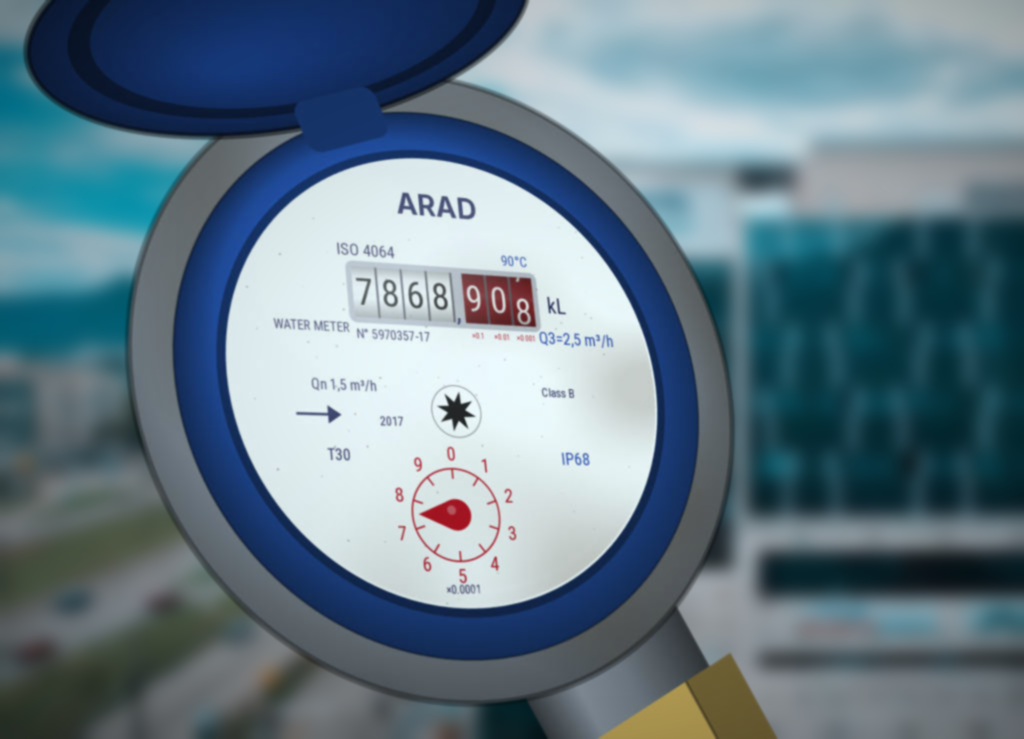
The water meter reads 7868.9077 kL
